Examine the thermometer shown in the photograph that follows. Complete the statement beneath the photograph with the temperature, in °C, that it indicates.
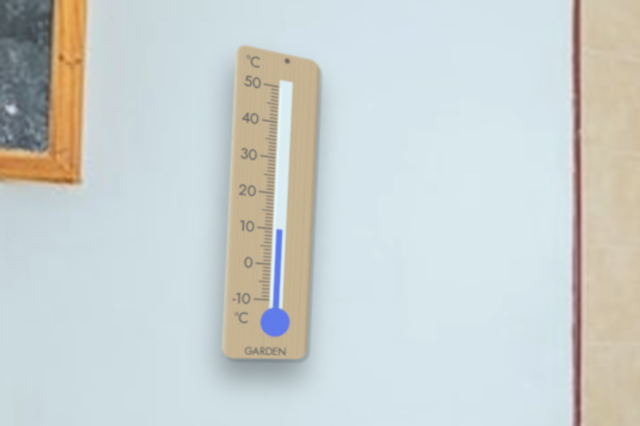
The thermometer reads 10 °C
